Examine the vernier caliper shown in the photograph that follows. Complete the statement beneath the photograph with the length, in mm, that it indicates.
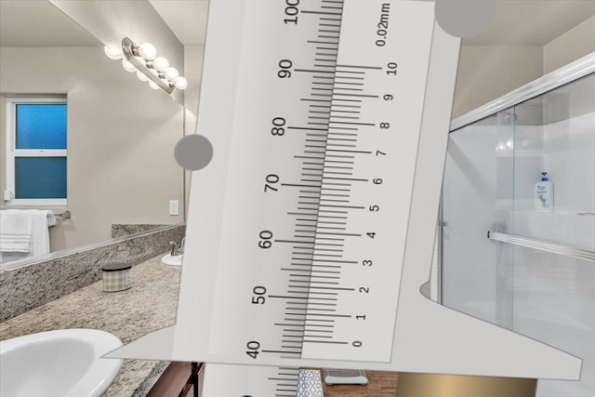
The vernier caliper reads 42.2 mm
